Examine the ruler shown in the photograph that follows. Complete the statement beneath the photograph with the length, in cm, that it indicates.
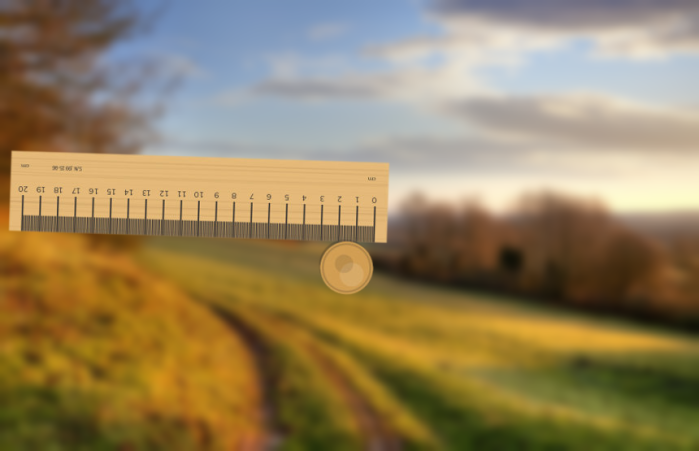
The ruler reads 3 cm
